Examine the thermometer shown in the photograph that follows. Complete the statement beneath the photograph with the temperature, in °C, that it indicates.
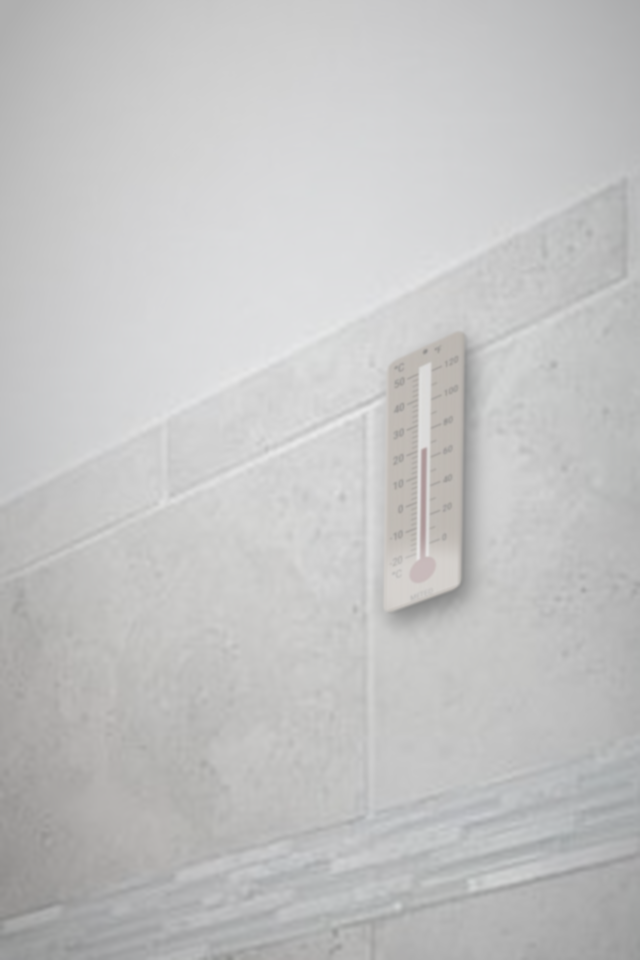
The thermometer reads 20 °C
